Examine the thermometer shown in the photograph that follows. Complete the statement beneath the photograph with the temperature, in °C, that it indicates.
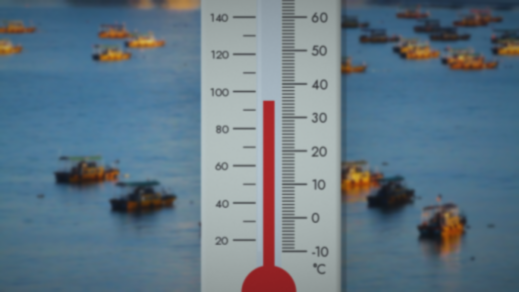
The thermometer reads 35 °C
